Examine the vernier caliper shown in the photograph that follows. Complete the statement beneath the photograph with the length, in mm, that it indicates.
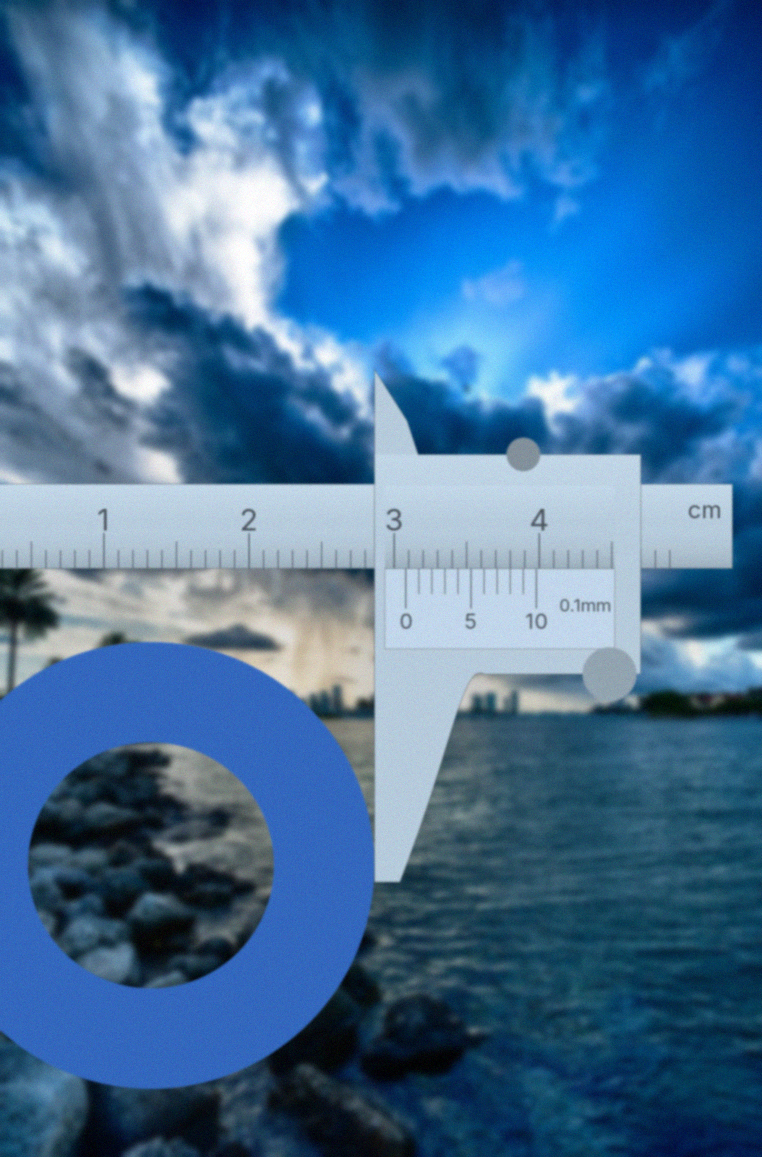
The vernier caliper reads 30.8 mm
